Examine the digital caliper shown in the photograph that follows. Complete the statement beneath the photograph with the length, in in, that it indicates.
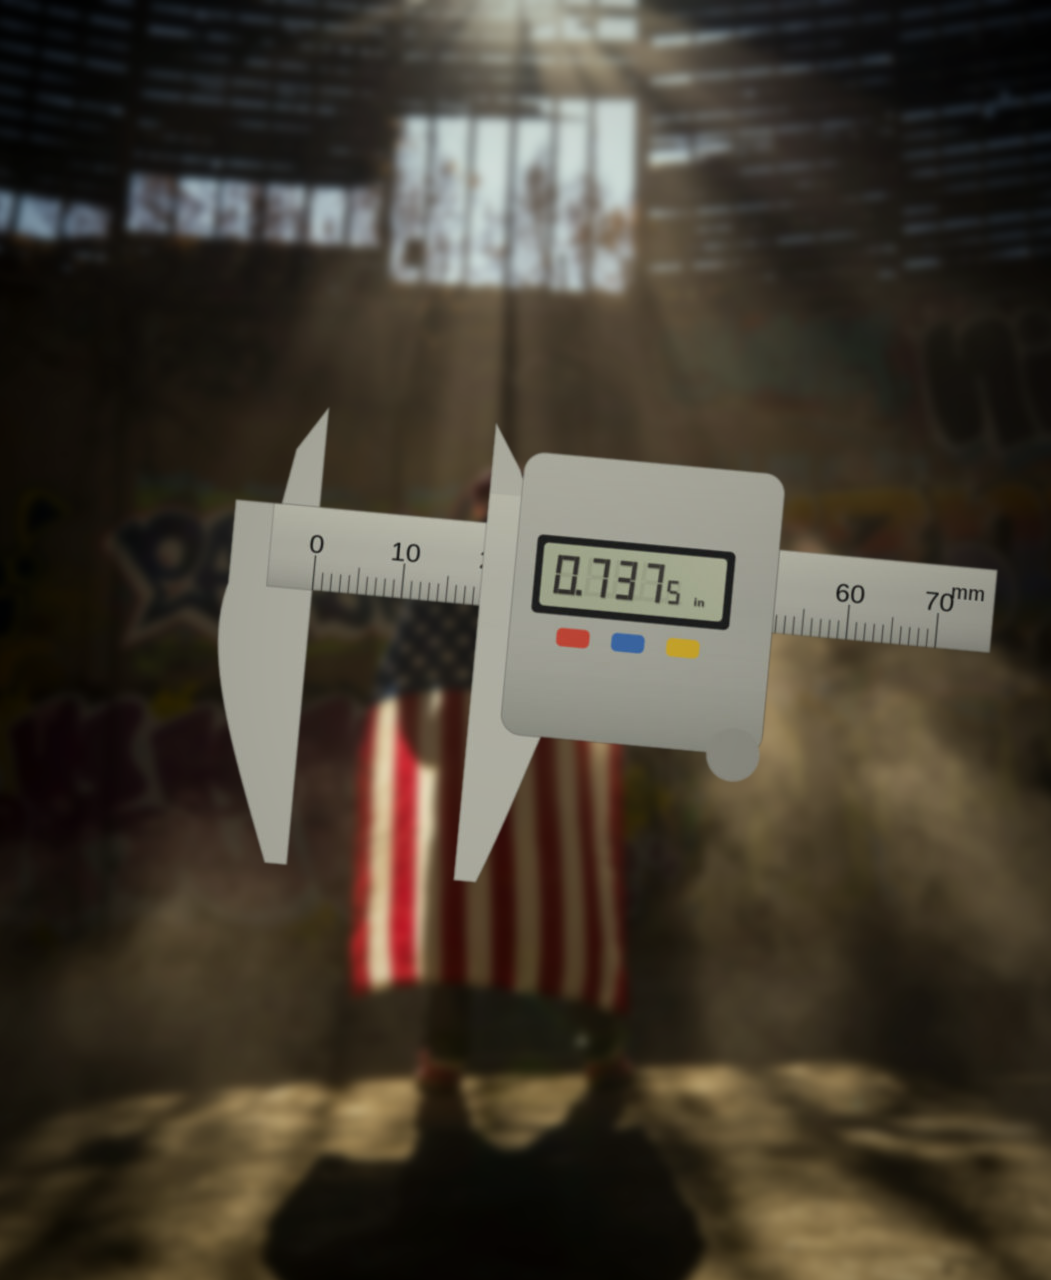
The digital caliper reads 0.7375 in
